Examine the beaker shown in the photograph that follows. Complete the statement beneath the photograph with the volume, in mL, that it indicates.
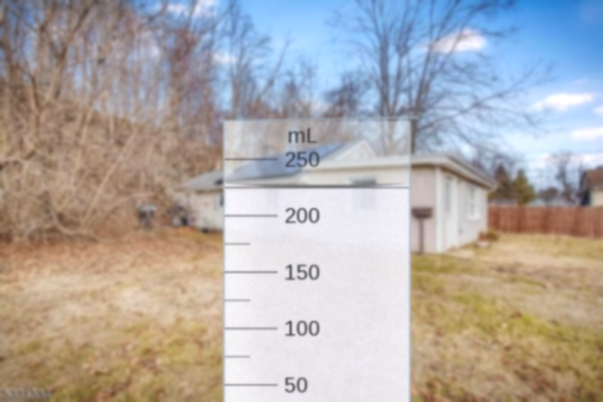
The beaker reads 225 mL
